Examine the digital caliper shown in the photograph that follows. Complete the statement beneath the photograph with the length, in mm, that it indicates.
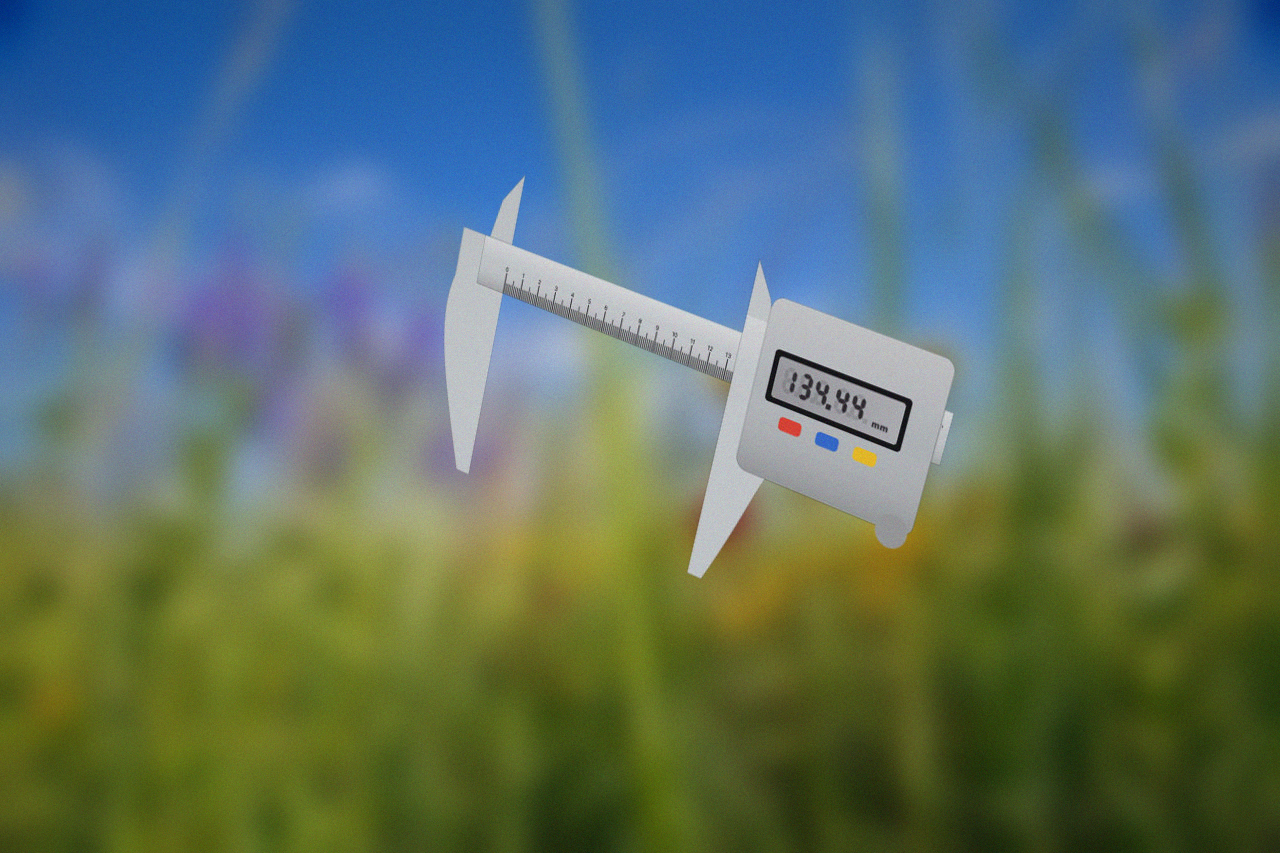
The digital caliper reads 134.44 mm
